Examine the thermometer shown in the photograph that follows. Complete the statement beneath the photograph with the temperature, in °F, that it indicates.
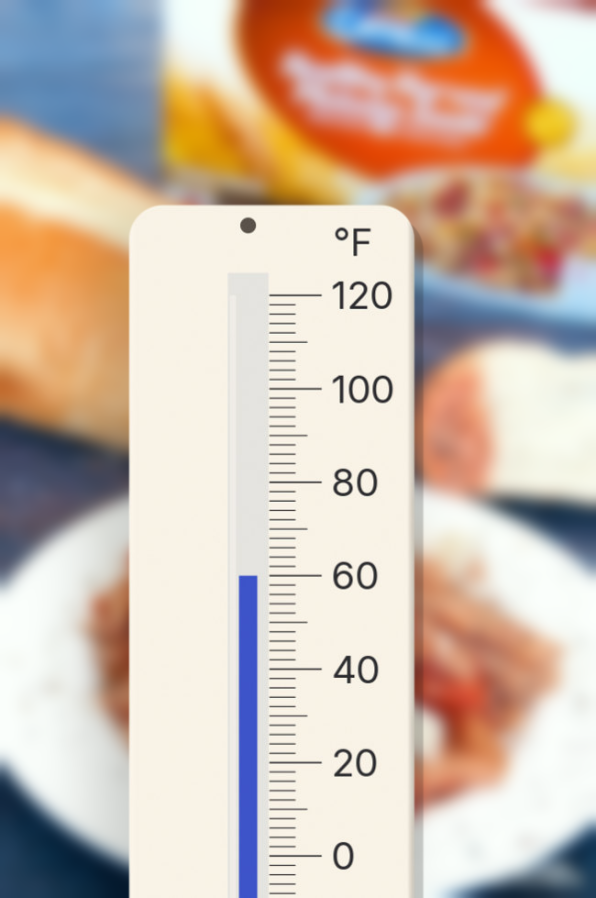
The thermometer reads 60 °F
